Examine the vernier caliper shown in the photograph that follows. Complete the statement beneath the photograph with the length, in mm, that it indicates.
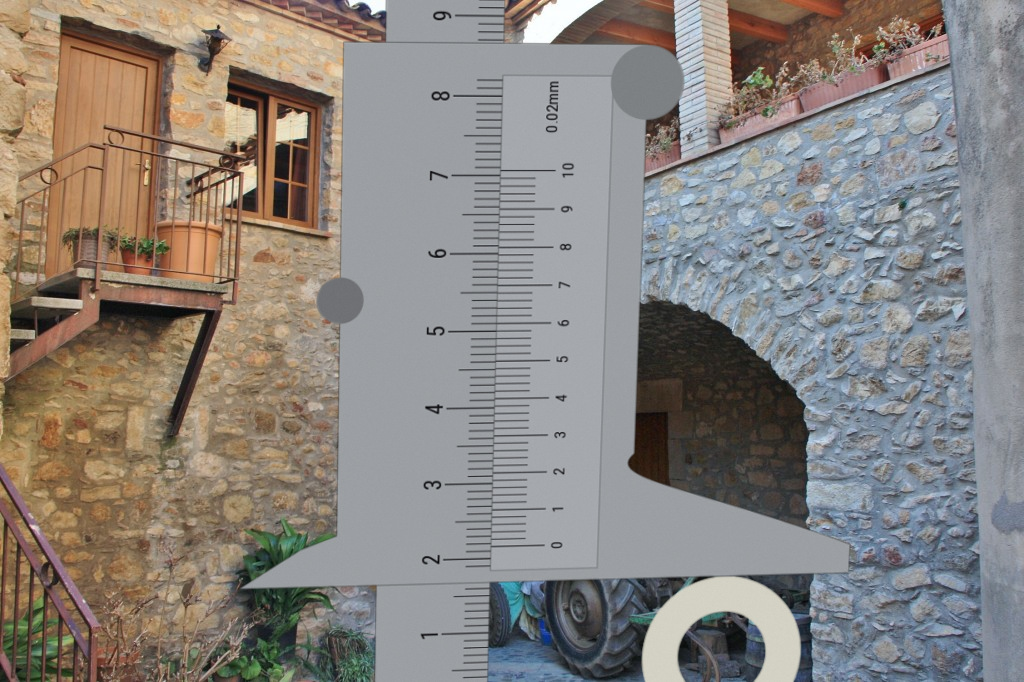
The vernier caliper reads 21.6 mm
